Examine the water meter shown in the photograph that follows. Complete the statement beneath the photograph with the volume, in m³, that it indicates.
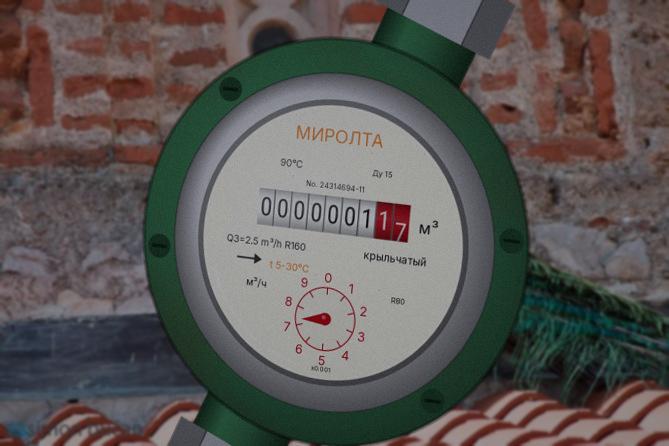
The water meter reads 1.167 m³
